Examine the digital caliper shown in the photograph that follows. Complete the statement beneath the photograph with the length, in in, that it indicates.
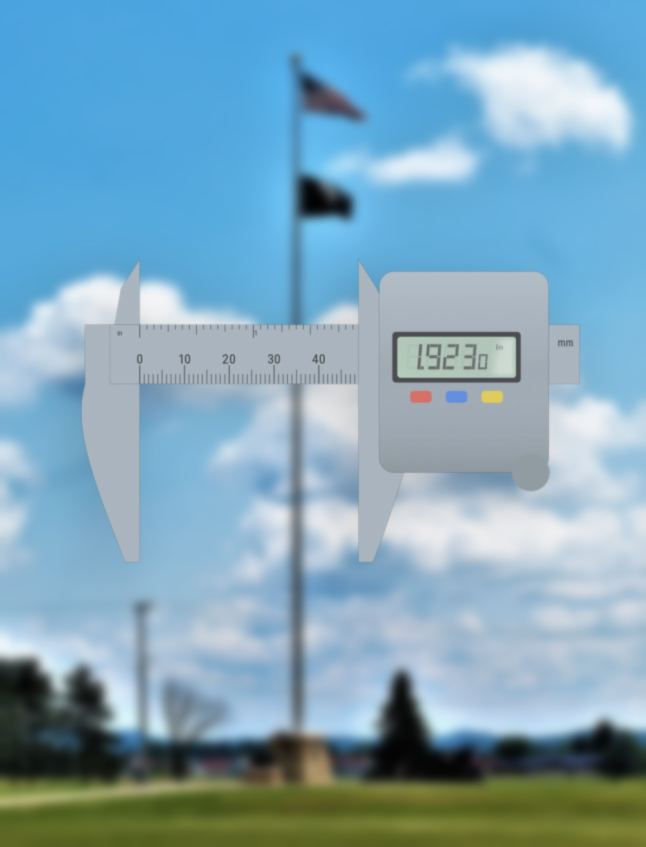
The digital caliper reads 1.9230 in
